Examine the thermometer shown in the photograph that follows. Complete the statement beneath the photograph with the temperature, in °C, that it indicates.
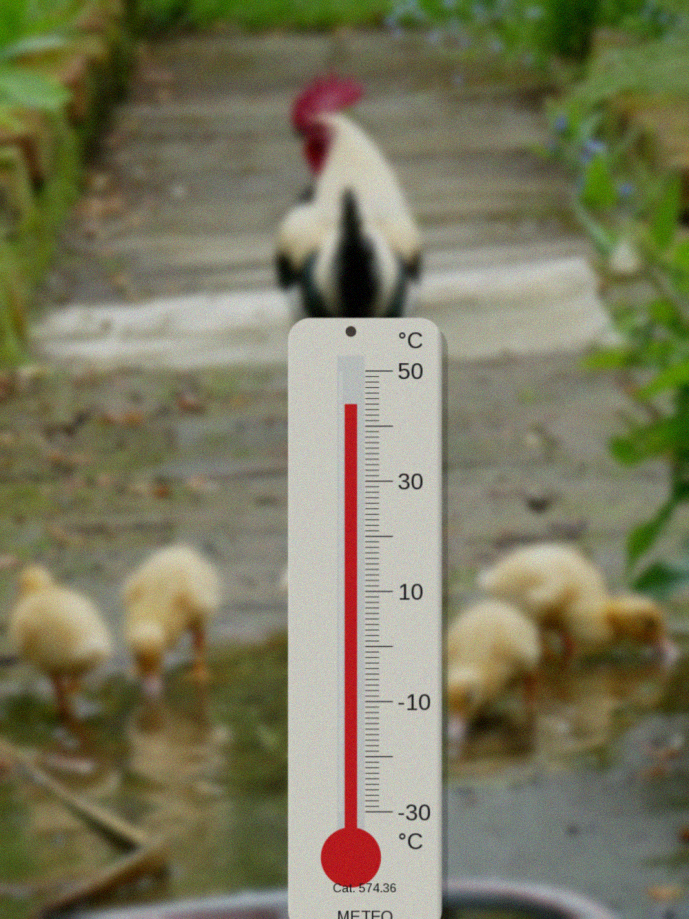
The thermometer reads 44 °C
